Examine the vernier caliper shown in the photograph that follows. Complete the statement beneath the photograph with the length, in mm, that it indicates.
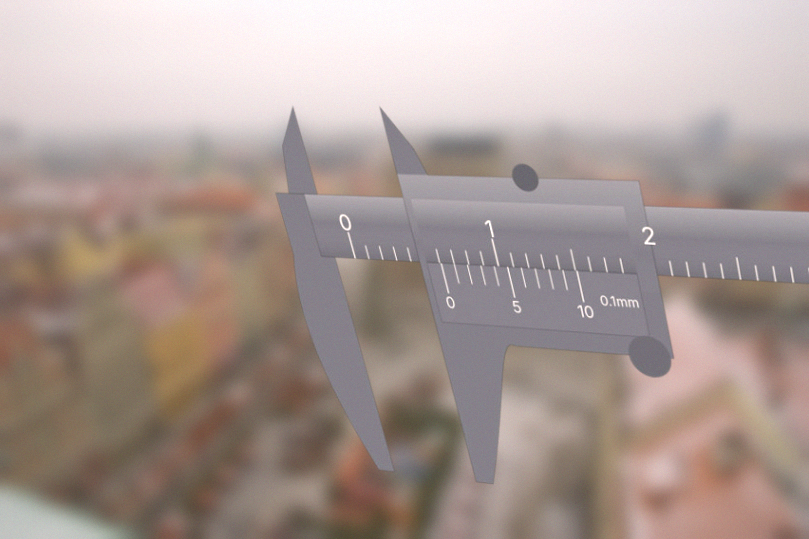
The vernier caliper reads 6.1 mm
